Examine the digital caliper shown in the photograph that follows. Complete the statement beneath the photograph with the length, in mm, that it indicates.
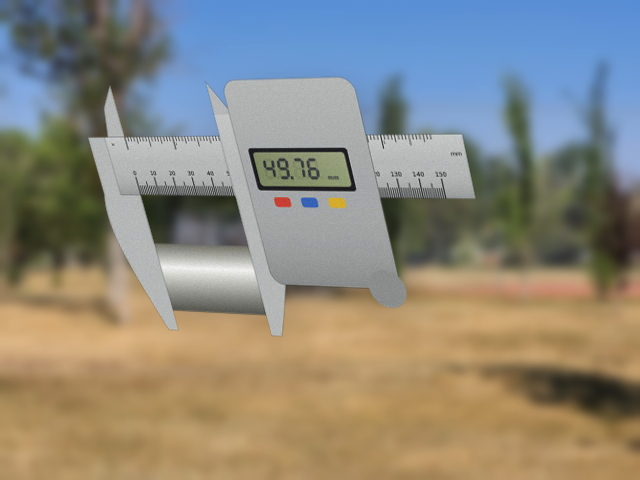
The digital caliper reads 49.76 mm
